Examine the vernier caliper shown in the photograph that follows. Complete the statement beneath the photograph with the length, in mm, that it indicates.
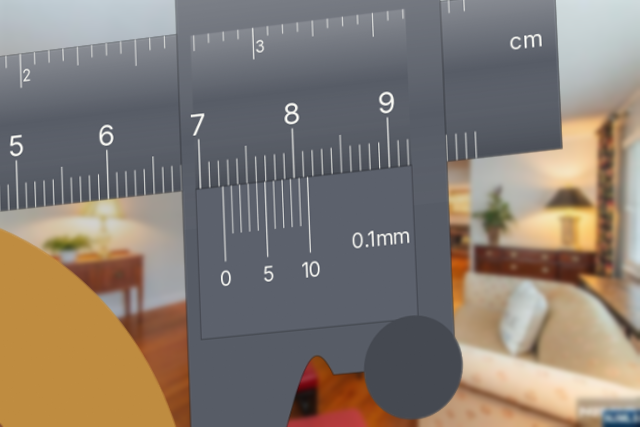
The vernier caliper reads 72.4 mm
